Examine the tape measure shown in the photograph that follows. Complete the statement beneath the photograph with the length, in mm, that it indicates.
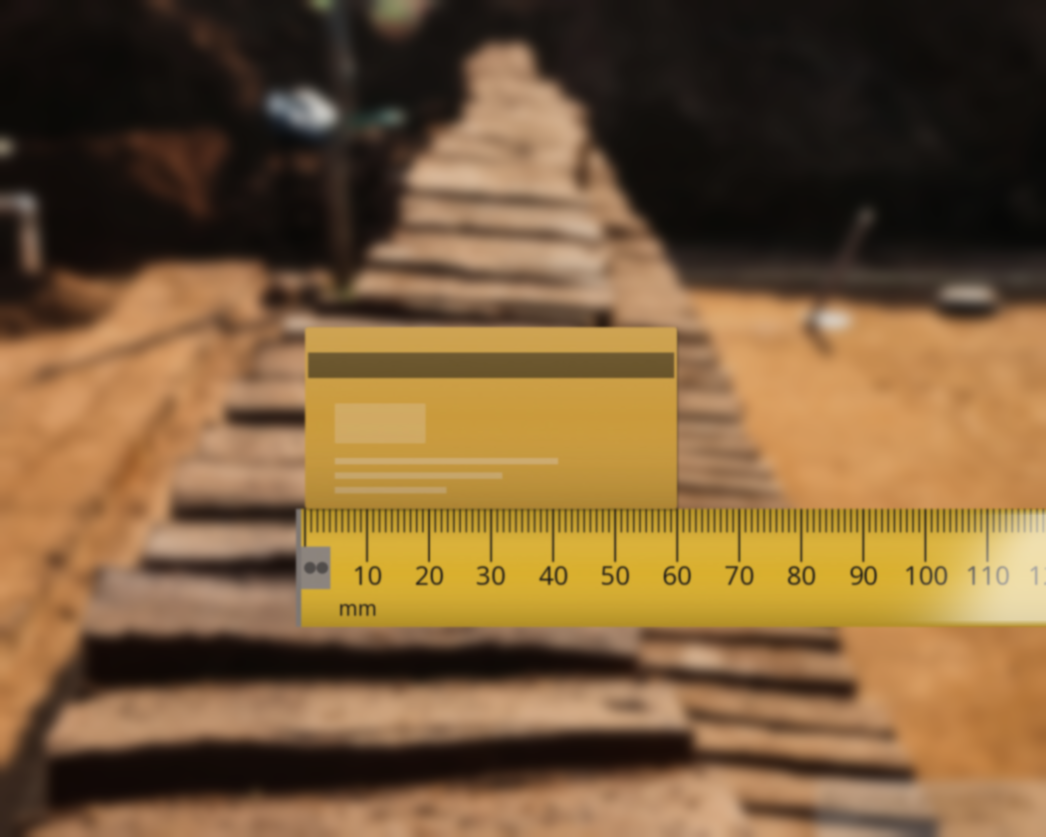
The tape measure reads 60 mm
